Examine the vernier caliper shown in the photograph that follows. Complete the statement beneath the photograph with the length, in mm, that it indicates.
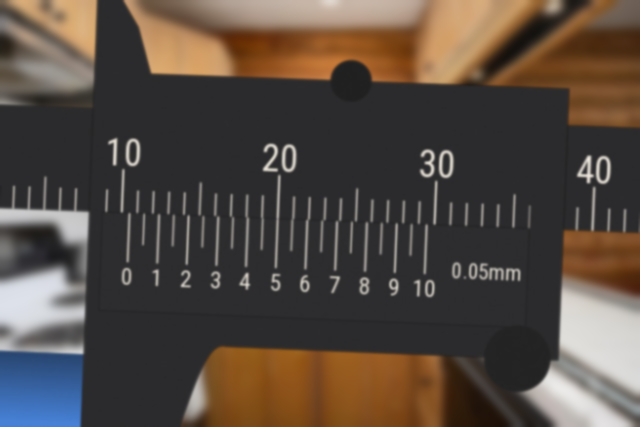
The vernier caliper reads 10.5 mm
